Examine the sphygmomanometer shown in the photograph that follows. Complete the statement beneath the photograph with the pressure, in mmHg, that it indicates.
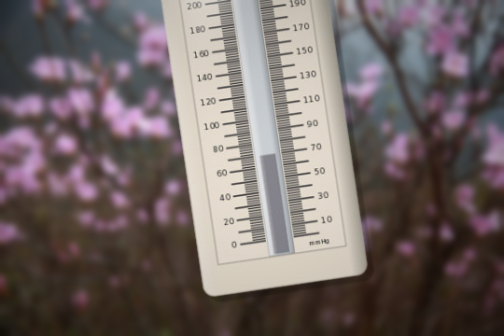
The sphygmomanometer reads 70 mmHg
